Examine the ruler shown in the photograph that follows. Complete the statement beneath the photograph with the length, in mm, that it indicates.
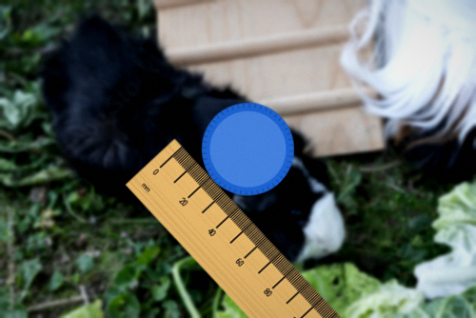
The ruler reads 45 mm
